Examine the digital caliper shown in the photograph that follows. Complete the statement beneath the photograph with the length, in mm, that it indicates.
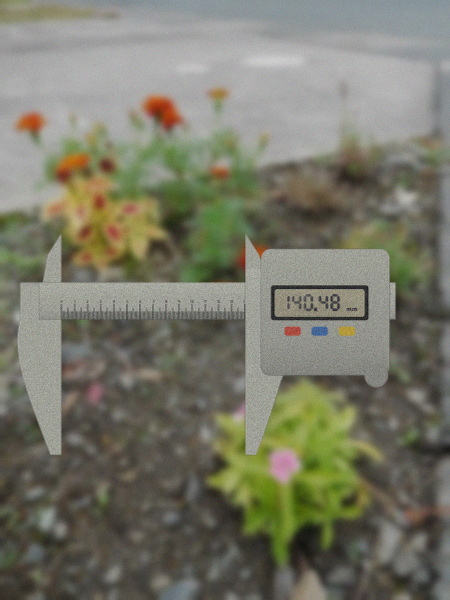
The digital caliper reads 140.48 mm
